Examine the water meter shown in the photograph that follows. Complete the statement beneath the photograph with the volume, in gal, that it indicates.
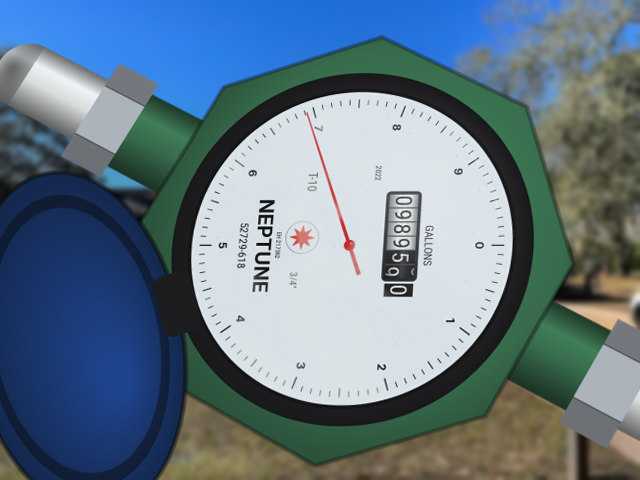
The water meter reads 989586.9 gal
